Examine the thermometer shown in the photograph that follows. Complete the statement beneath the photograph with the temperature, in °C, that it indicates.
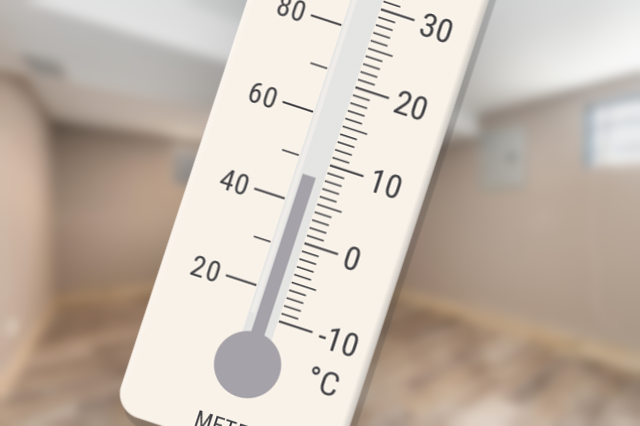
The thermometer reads 8 °C
